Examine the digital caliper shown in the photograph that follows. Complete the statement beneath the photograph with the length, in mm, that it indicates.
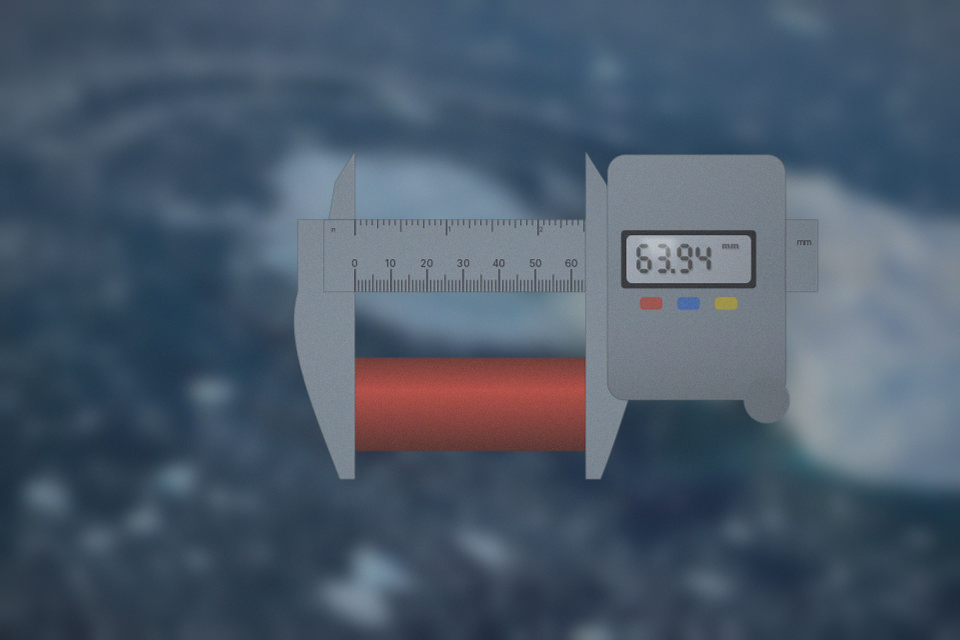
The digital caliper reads 63.94 mm
